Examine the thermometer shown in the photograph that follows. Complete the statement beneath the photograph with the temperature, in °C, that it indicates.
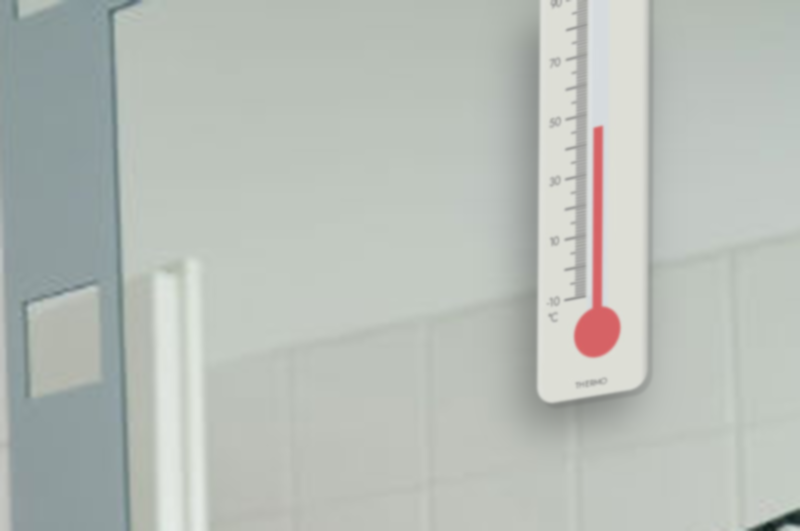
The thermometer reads 45 °C
